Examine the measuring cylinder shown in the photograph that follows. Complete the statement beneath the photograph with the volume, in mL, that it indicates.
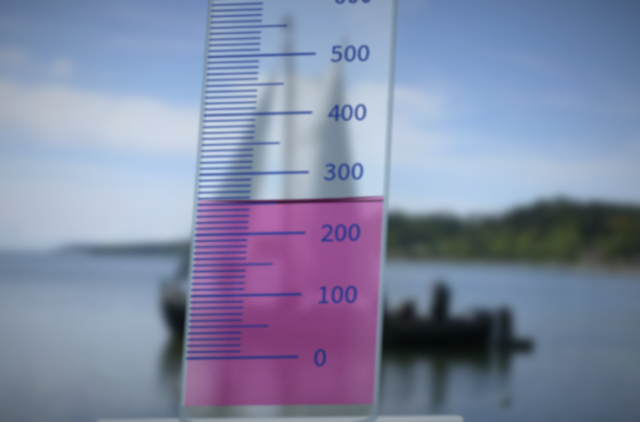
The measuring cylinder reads 250 mL
